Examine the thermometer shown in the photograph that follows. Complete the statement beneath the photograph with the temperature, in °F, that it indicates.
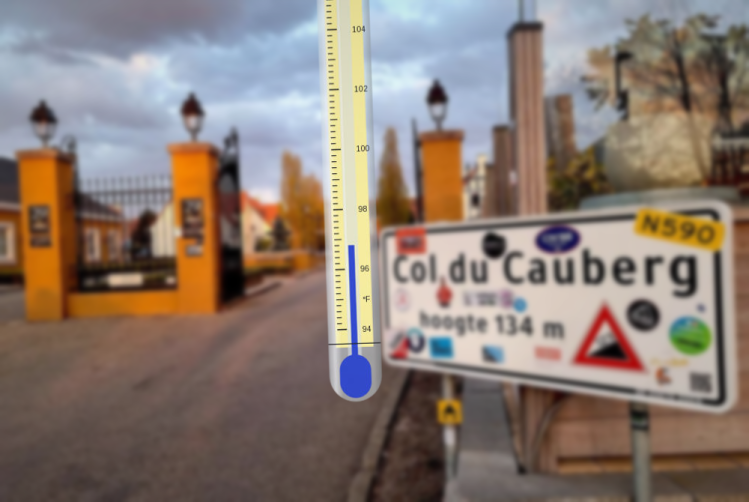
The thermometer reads 96.8 °F
